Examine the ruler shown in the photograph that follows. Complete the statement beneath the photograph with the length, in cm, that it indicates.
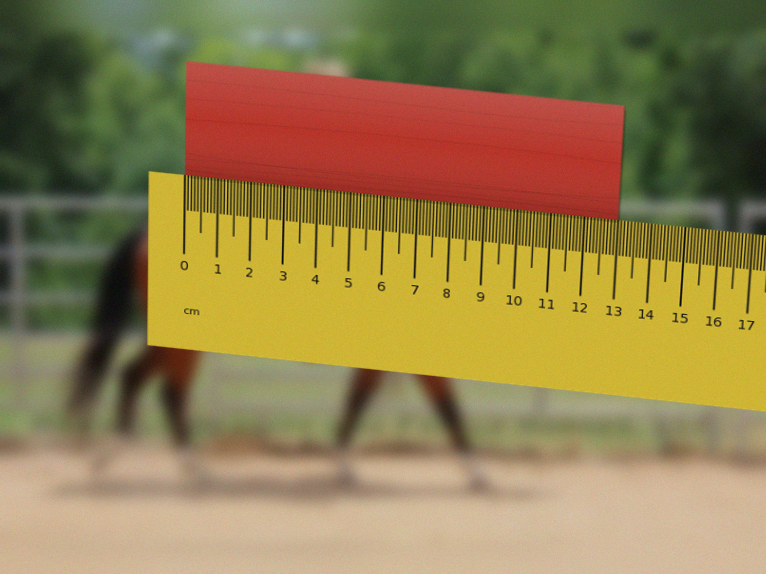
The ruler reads 13 cm
